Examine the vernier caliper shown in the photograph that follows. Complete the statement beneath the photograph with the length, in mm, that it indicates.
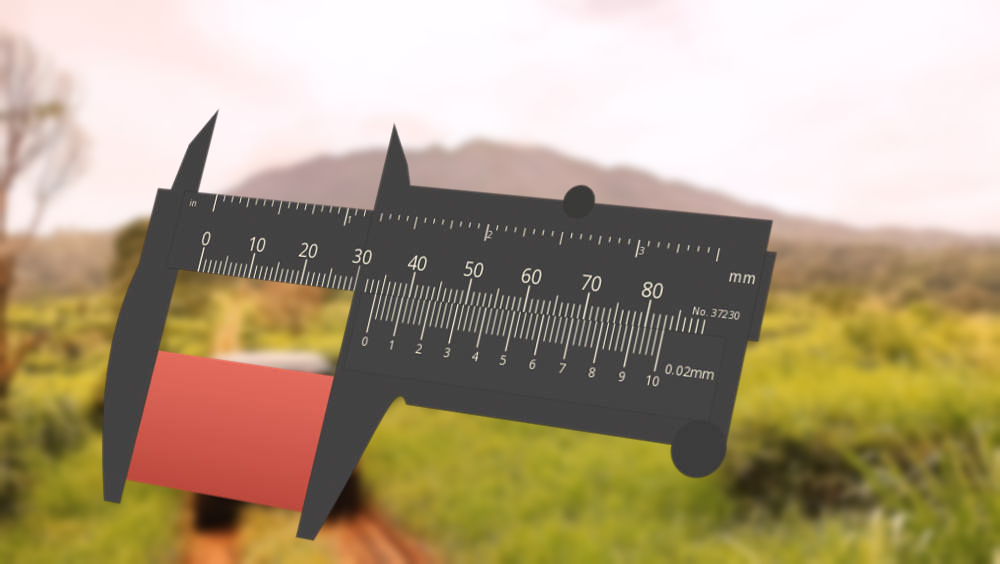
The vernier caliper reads 34.0 mm
